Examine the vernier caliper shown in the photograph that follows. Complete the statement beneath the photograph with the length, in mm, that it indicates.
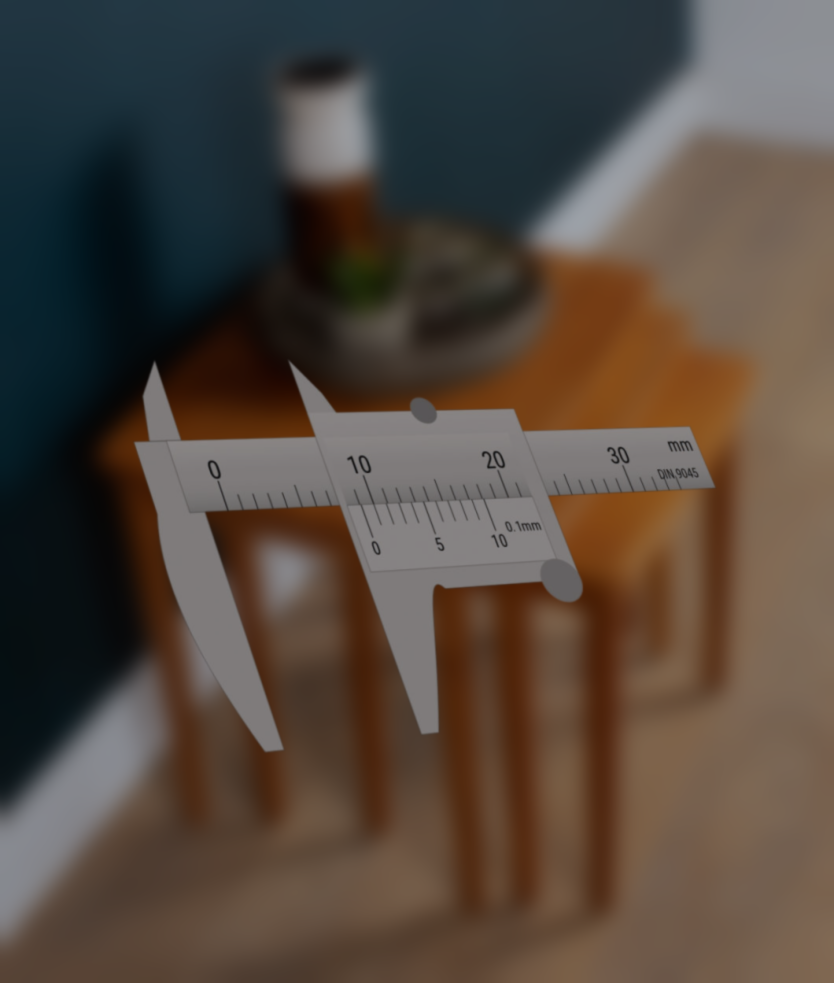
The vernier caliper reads 9.1 mm
